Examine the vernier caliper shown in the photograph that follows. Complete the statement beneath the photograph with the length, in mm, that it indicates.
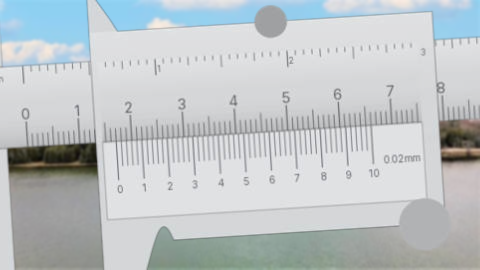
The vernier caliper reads 17.0 mm
